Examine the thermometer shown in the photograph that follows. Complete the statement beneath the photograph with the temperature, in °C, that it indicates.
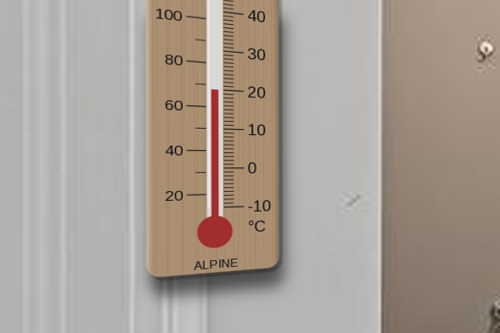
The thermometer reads 20 °C
